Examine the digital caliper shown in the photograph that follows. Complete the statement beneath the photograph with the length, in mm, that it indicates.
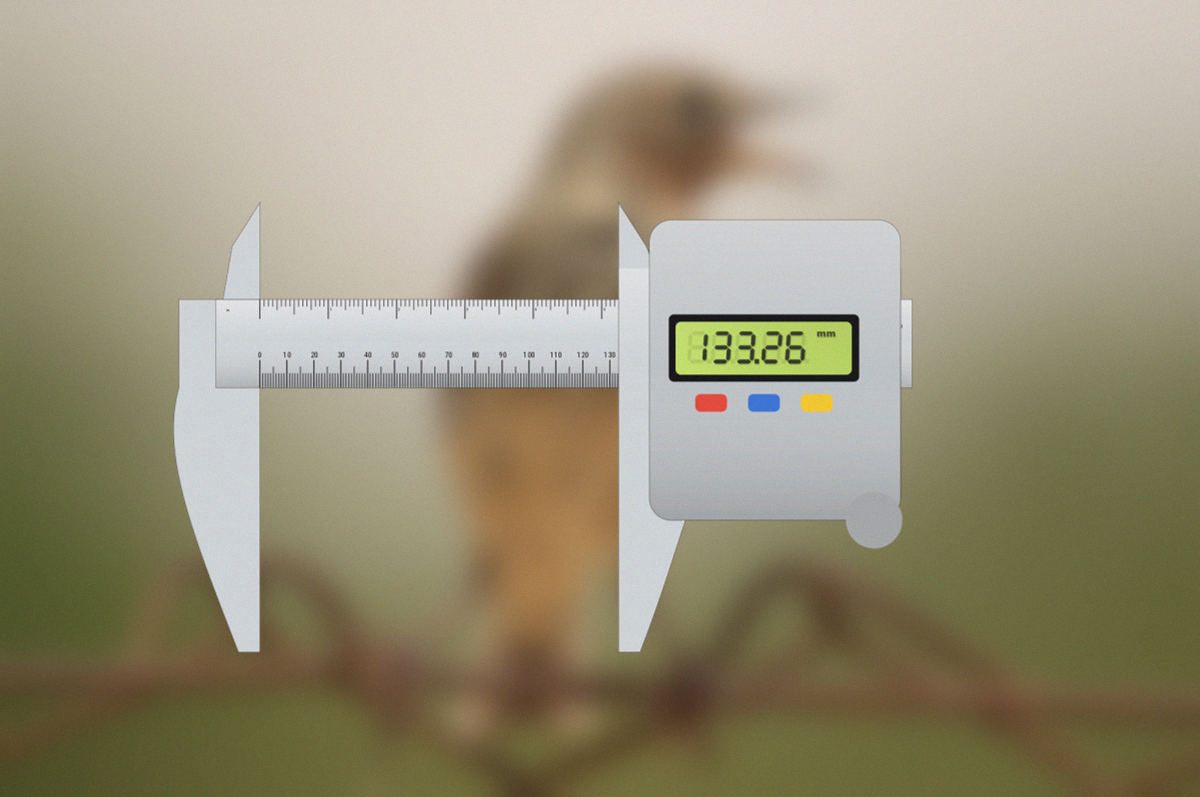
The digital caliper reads 133.26 mm
